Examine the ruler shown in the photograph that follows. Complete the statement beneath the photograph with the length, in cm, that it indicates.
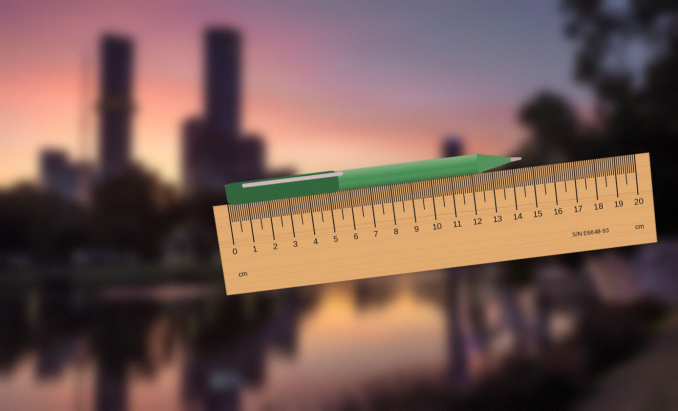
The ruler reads 14.5 cm
